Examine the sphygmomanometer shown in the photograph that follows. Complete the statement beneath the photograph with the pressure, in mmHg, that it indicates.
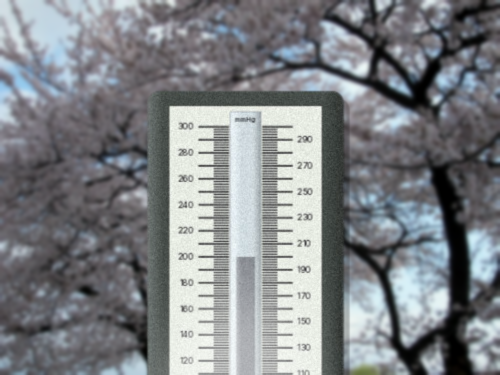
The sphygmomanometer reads 200 mmHg
